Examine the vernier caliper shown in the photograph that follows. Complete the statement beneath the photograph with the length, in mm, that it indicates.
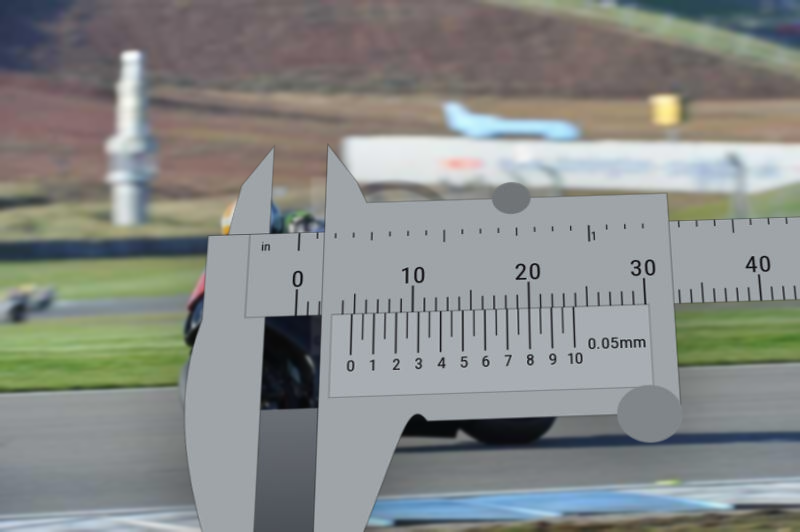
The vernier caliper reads 4.8 mm
